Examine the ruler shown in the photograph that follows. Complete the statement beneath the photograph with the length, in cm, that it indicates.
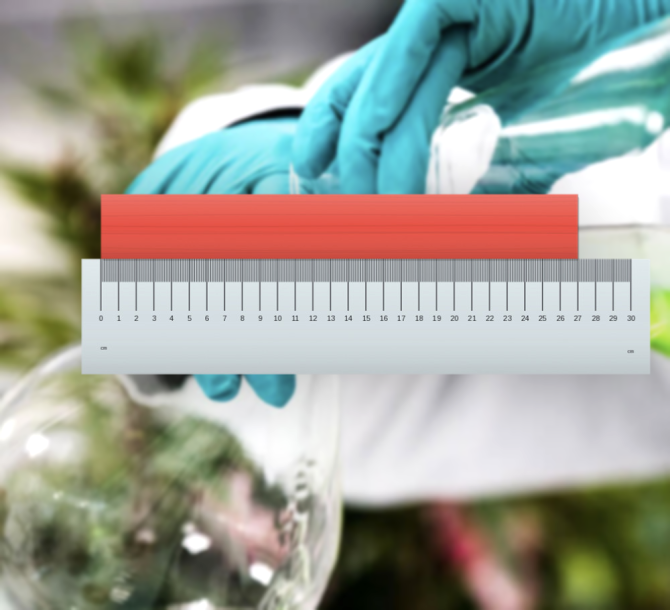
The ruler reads 27 cm
